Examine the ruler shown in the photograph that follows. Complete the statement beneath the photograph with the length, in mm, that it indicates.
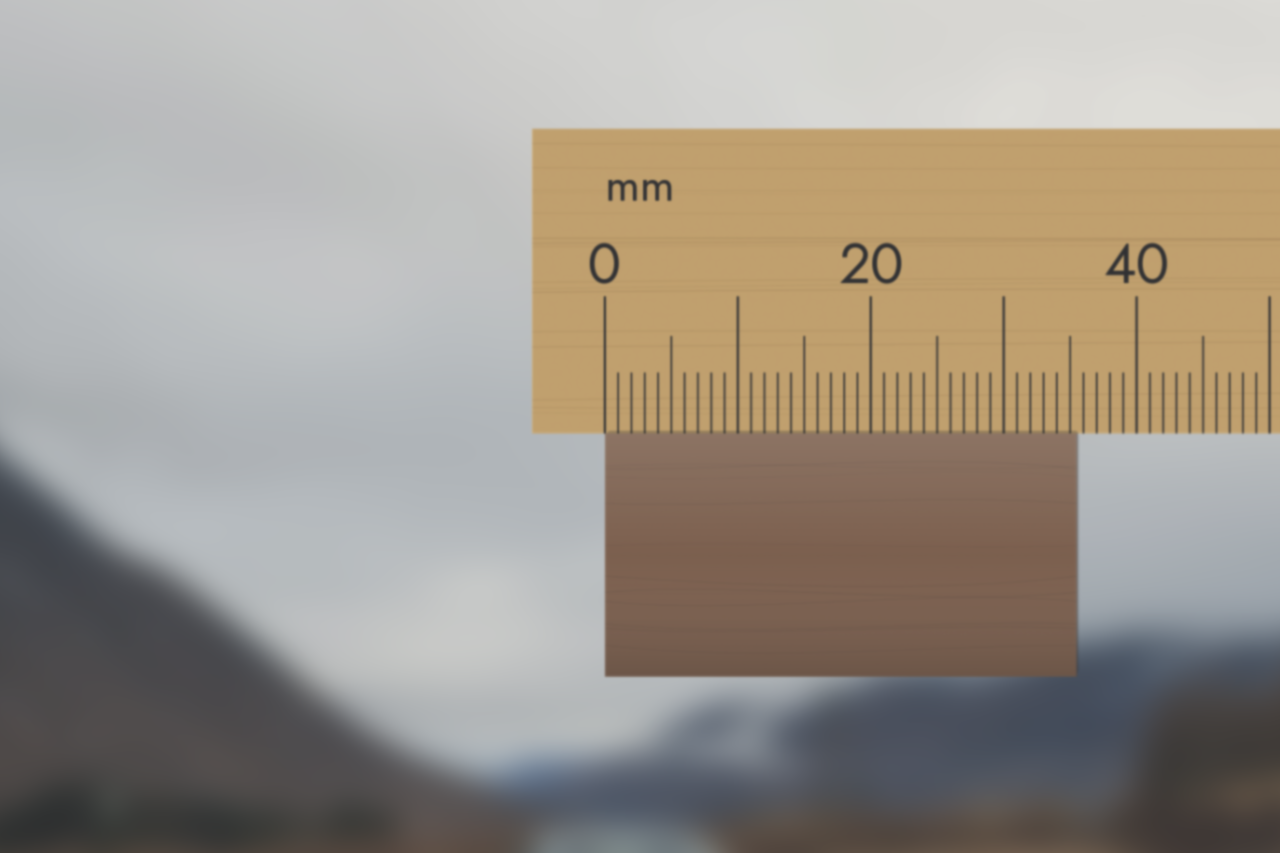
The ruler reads 35.5 mm
